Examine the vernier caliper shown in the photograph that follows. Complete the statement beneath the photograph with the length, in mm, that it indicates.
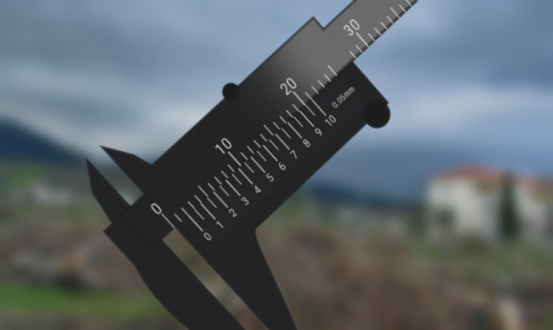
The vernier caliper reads 2.0 mm
